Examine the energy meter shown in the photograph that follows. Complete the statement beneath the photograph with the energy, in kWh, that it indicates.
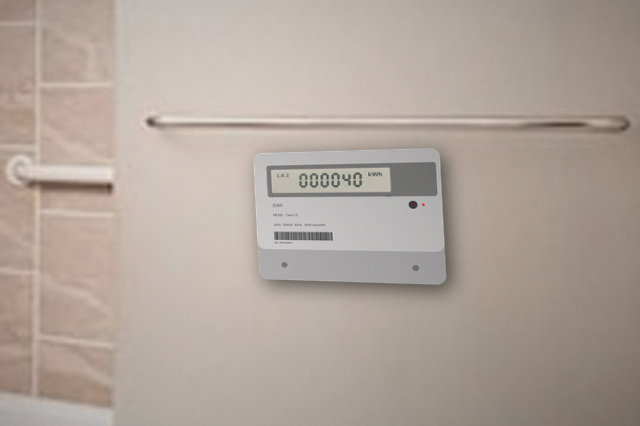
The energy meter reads 40 kWh
